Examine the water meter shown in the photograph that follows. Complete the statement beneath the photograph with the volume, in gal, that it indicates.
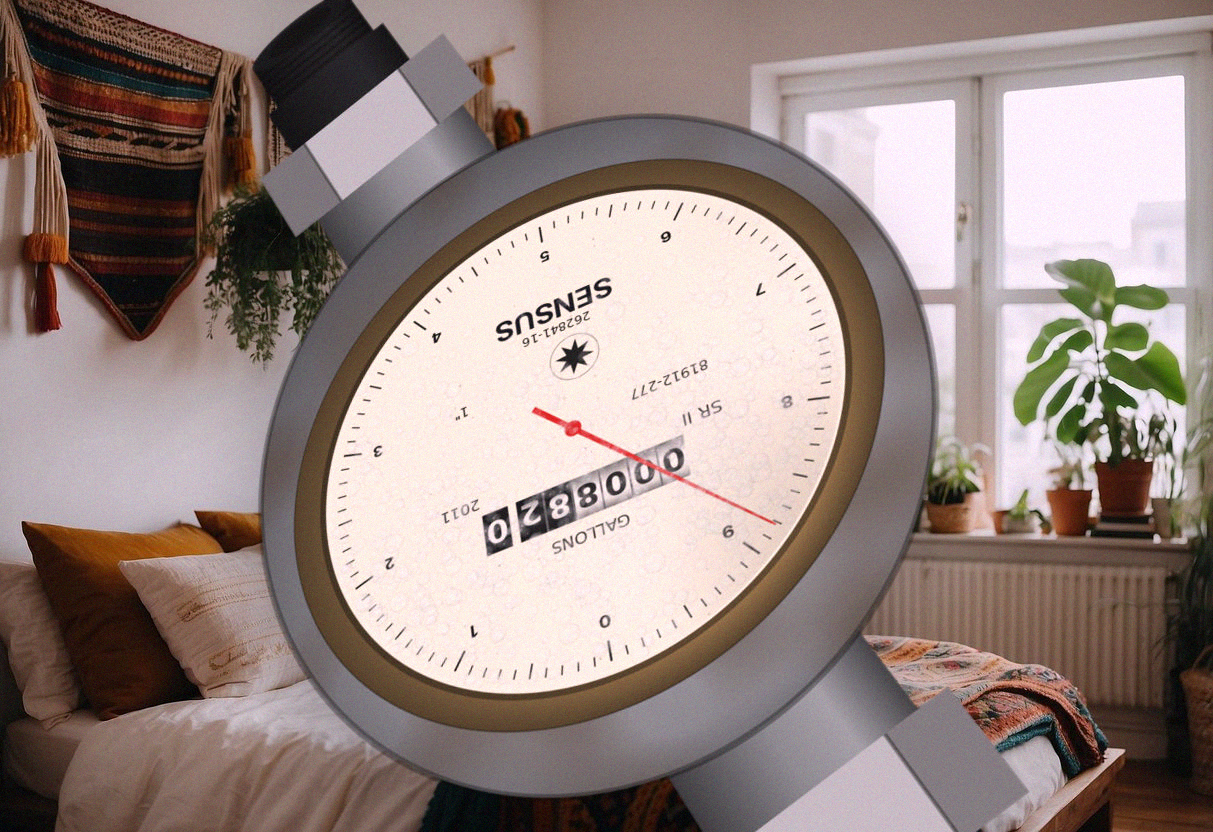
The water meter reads 8818.8 gal
